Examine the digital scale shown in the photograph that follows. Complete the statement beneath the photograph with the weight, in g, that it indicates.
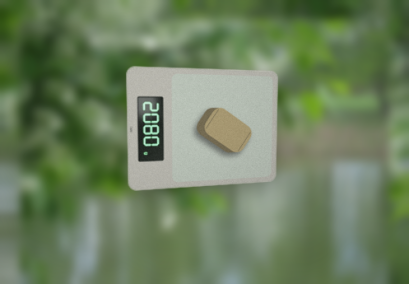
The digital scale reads 2080 g
